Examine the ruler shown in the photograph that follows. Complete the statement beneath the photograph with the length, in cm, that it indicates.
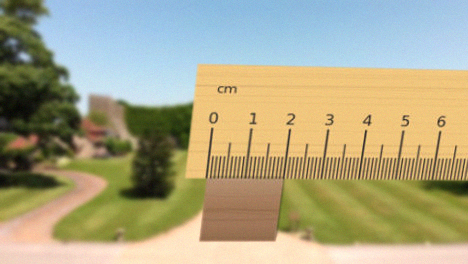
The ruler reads 2 cm
